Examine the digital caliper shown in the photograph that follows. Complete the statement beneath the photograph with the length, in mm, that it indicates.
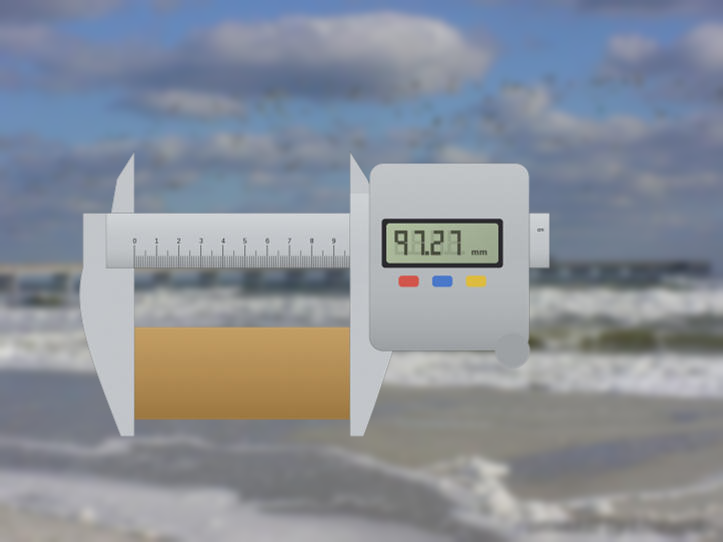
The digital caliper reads 97.27 mm
